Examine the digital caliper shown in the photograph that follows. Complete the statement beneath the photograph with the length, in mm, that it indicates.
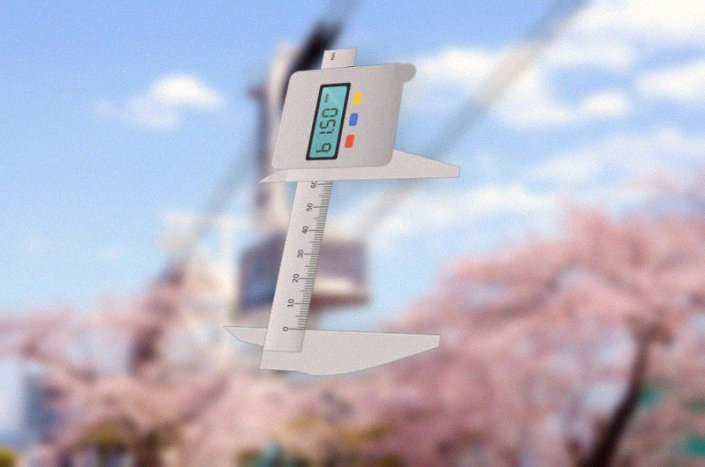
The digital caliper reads 61.50 mm
